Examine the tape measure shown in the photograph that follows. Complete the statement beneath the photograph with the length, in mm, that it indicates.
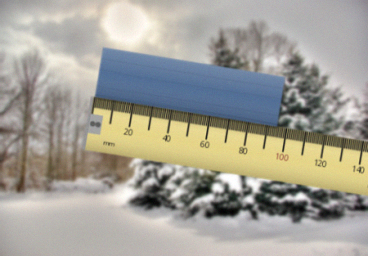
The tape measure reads 95 mm
